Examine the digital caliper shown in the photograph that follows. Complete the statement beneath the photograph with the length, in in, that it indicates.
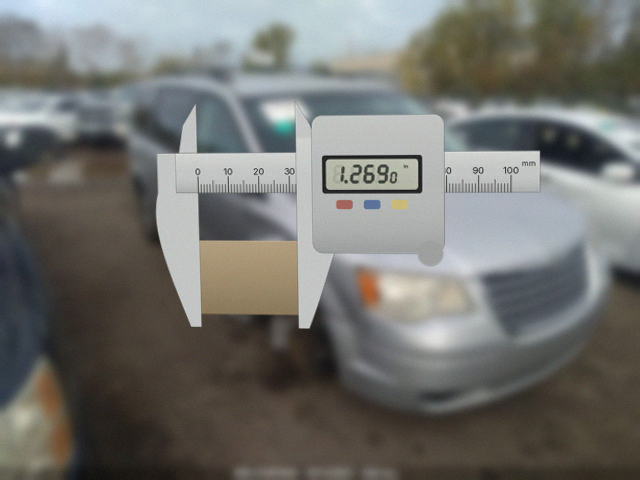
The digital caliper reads 1.2690 in
